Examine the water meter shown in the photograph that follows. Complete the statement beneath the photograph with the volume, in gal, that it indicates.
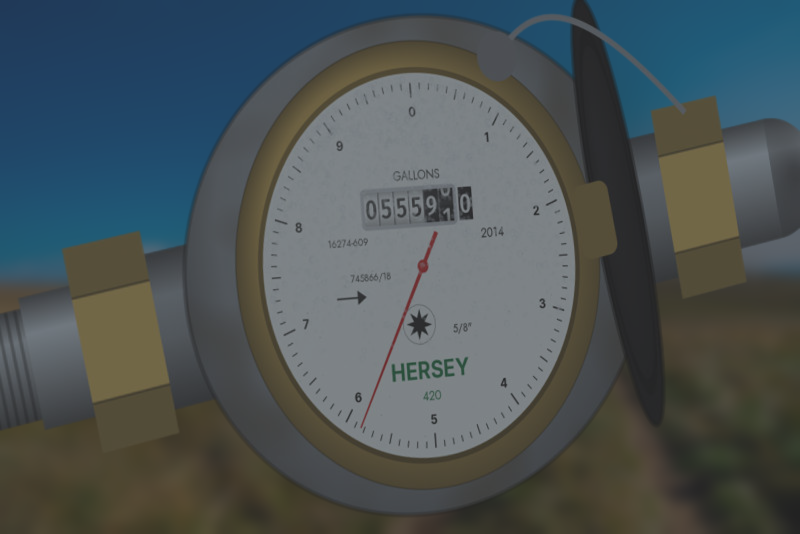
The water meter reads 555905.8 gal
